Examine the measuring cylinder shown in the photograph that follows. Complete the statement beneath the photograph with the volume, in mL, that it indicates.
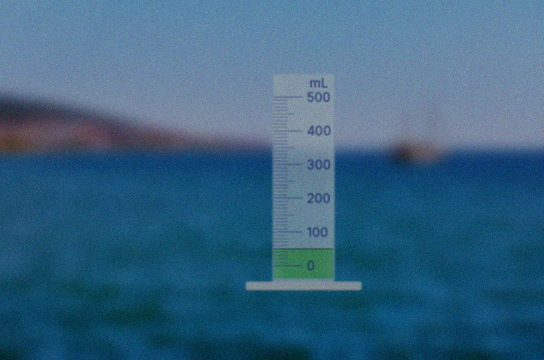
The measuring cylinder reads 50 mL
